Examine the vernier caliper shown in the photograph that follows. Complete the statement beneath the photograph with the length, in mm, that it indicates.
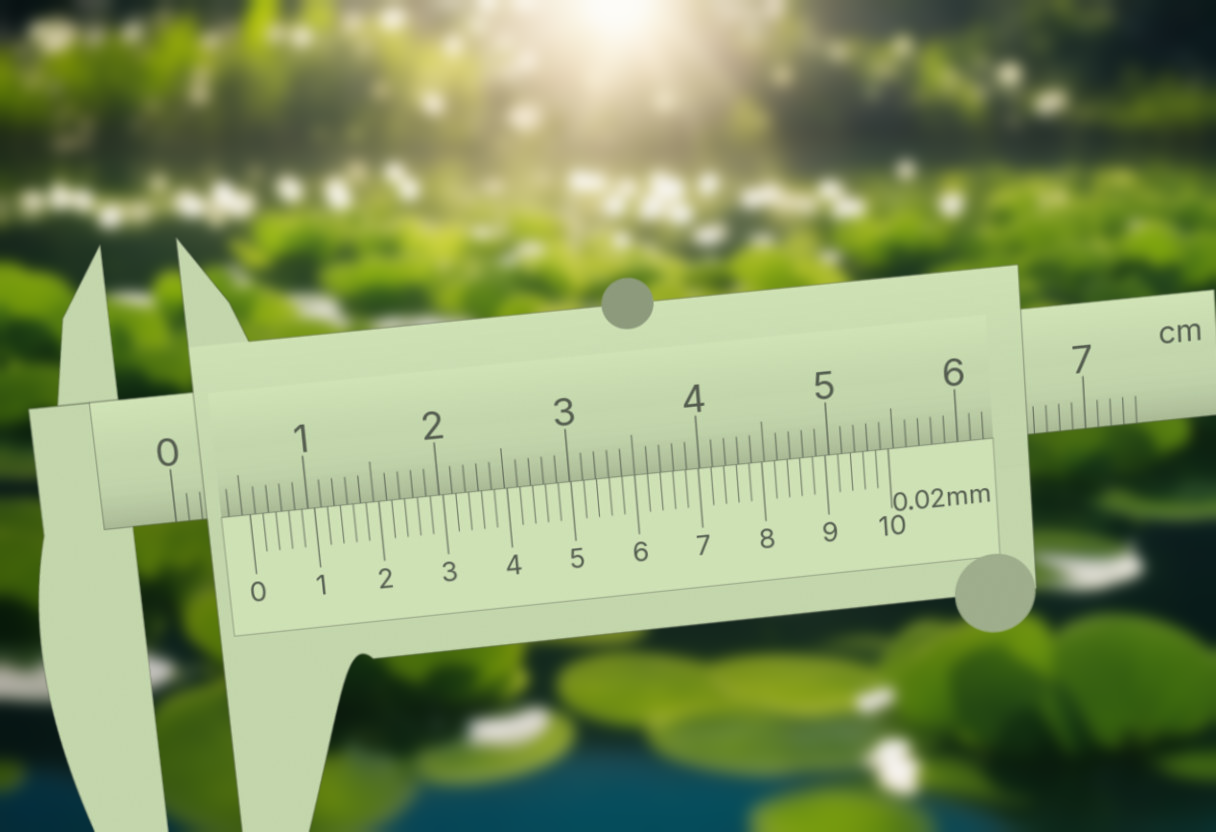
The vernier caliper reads 5.6 mm
